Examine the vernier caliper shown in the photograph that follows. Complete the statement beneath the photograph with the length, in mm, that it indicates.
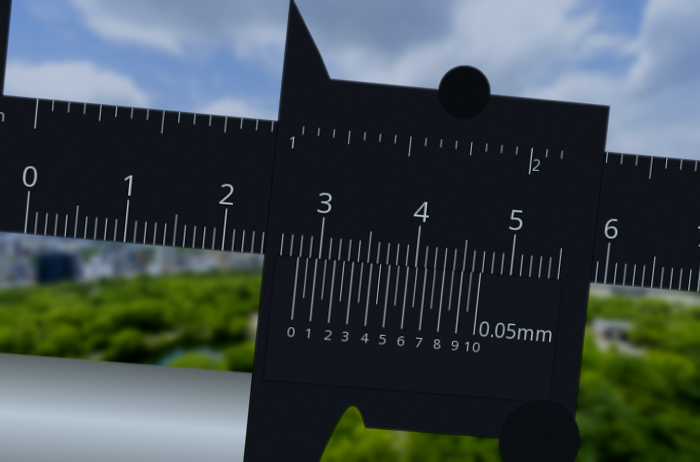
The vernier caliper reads 27.8 mm
